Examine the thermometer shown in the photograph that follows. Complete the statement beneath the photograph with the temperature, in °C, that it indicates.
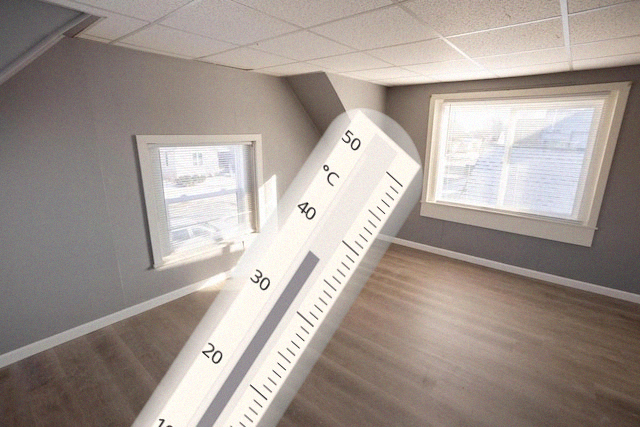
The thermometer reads 36.5 °C
